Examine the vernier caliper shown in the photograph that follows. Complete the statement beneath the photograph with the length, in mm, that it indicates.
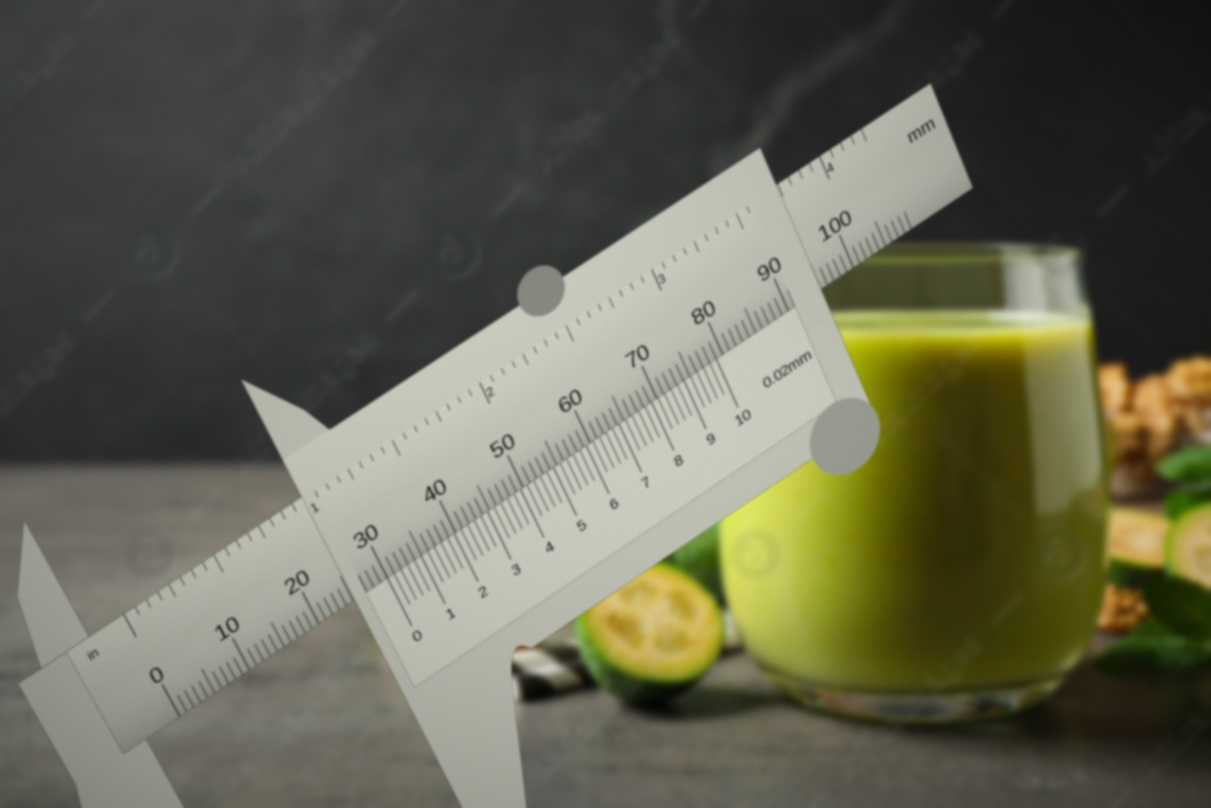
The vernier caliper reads 30.0 mm
